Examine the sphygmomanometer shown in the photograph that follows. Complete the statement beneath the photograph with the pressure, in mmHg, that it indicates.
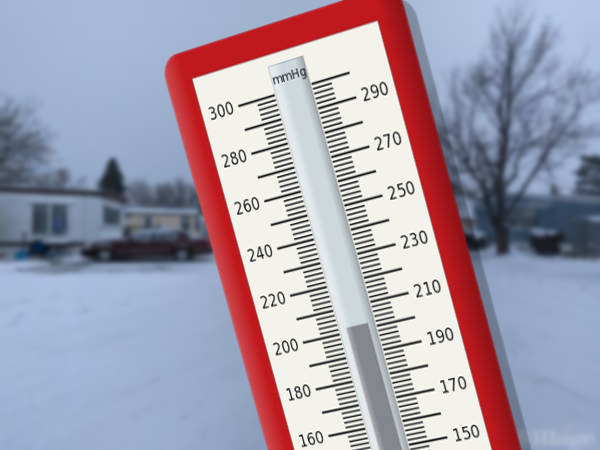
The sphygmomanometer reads 202 mmHg
